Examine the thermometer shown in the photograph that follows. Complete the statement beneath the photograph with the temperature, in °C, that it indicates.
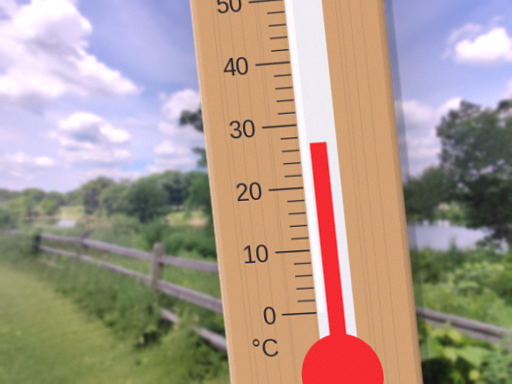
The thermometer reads 27 °C
